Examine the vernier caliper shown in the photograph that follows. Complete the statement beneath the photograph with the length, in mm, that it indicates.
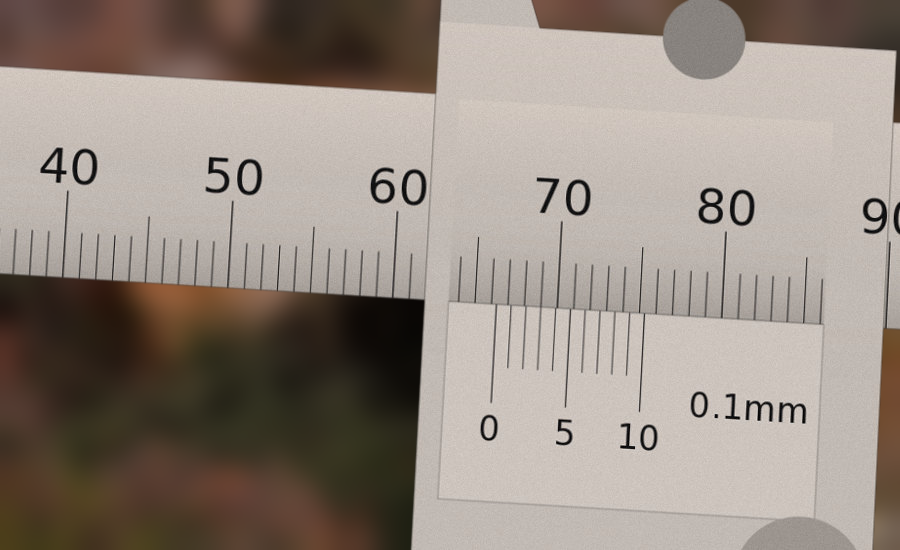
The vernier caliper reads 66.3 mm
